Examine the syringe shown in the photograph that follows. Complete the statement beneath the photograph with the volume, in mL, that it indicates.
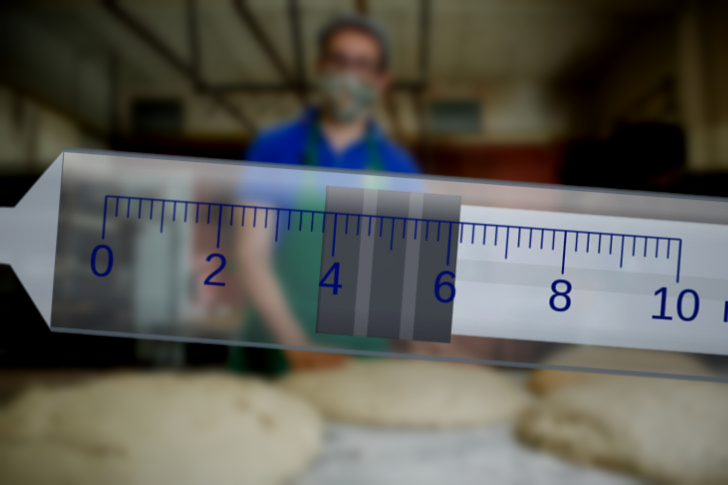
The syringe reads 3.8 mL
